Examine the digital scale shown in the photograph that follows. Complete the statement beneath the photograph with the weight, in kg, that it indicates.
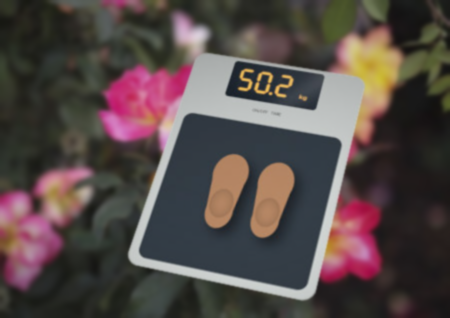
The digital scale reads 50.2 kg
